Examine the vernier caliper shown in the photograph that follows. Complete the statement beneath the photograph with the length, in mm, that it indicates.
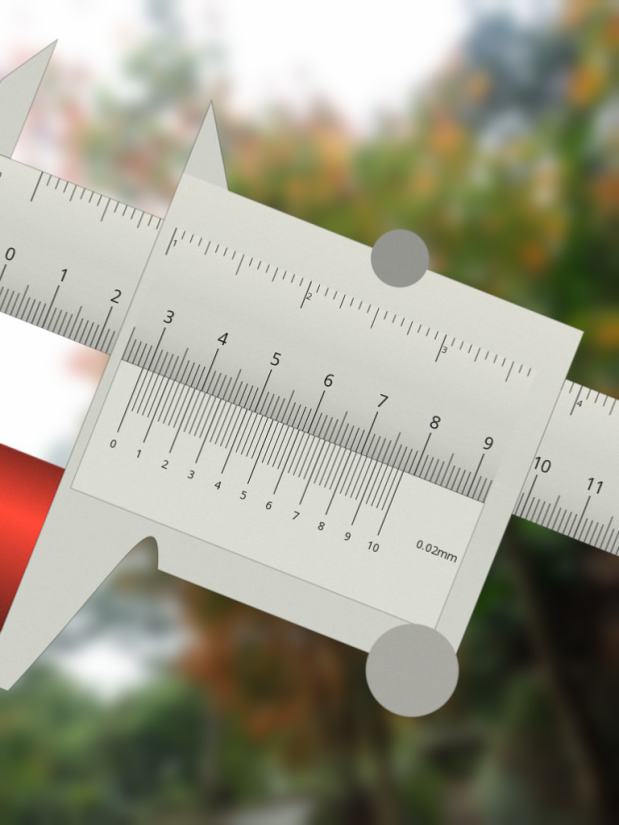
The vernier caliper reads 29.0 mm
